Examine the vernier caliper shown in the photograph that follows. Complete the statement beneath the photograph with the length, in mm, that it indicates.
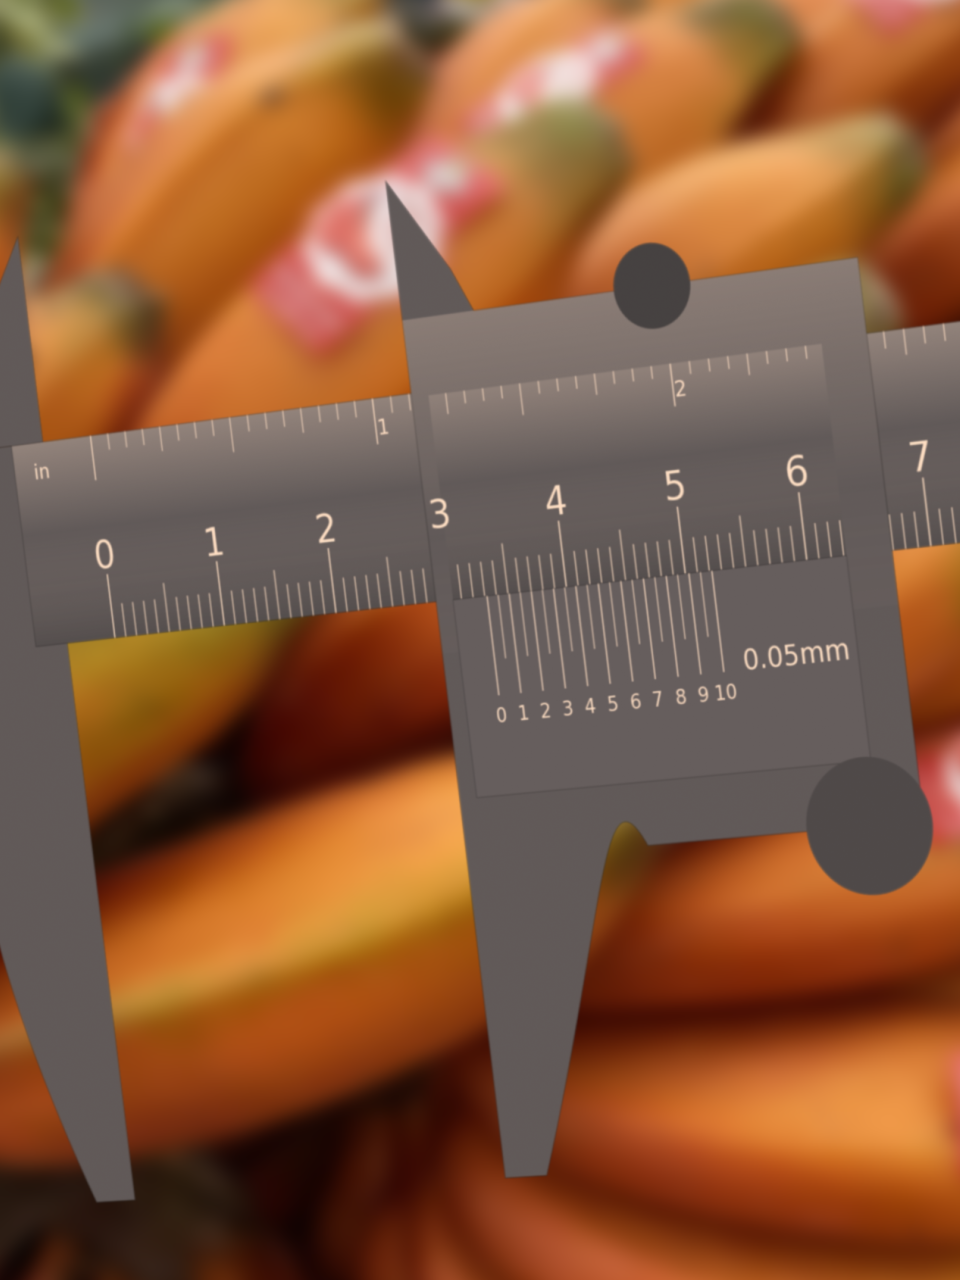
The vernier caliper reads 33.2 mm
